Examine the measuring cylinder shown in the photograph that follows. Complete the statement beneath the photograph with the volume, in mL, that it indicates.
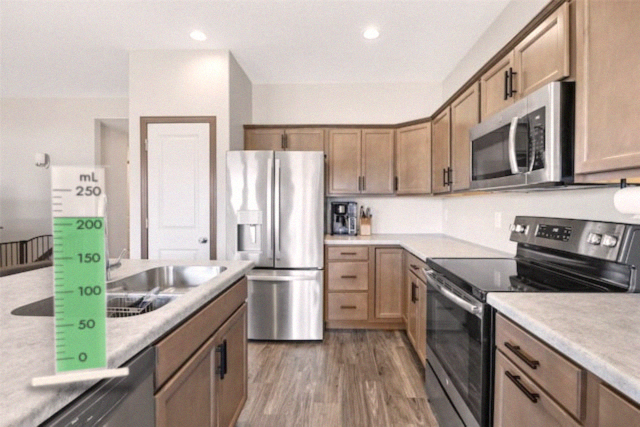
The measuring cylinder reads 210 mL
